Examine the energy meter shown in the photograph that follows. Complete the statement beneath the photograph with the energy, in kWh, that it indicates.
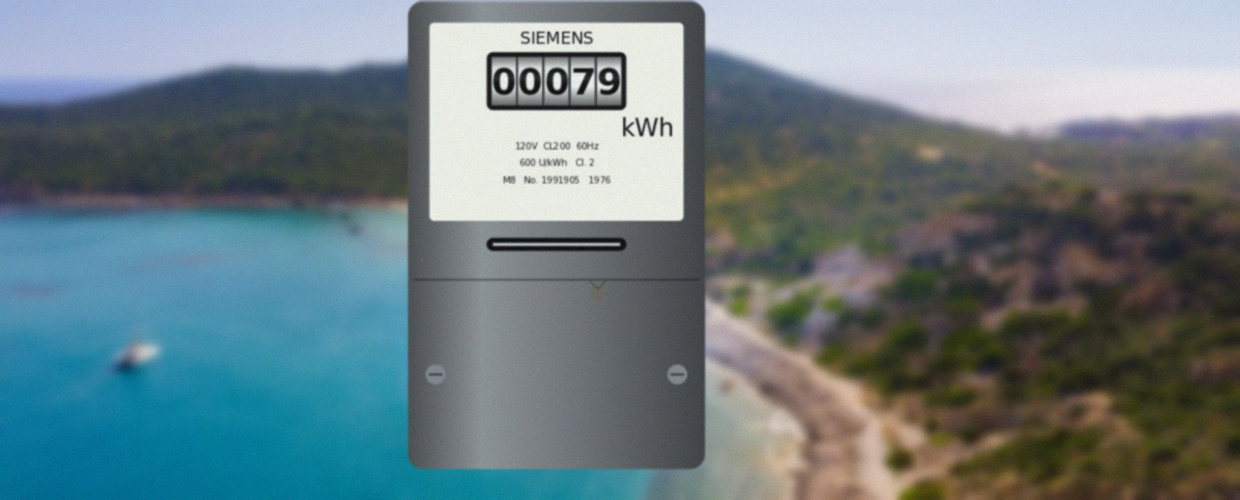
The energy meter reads 79 kWh
